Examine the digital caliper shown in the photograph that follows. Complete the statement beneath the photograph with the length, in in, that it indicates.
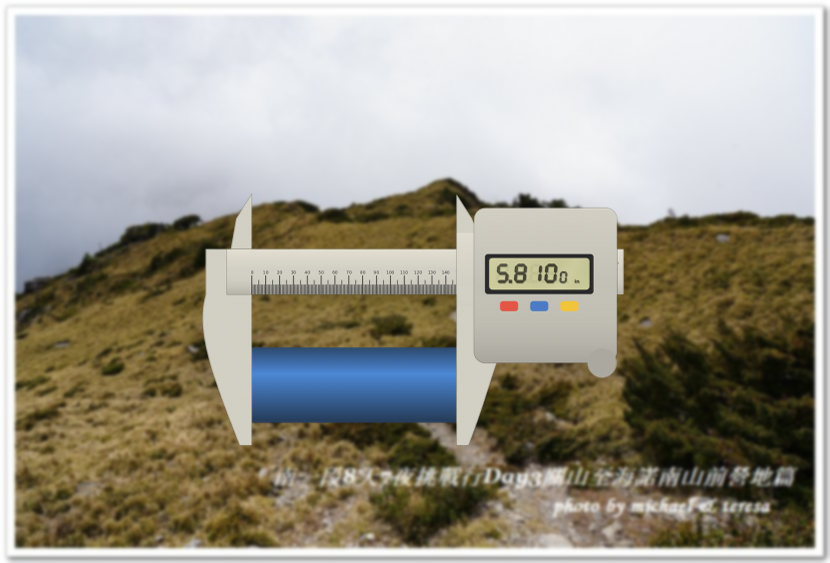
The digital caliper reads 5.8100 in
